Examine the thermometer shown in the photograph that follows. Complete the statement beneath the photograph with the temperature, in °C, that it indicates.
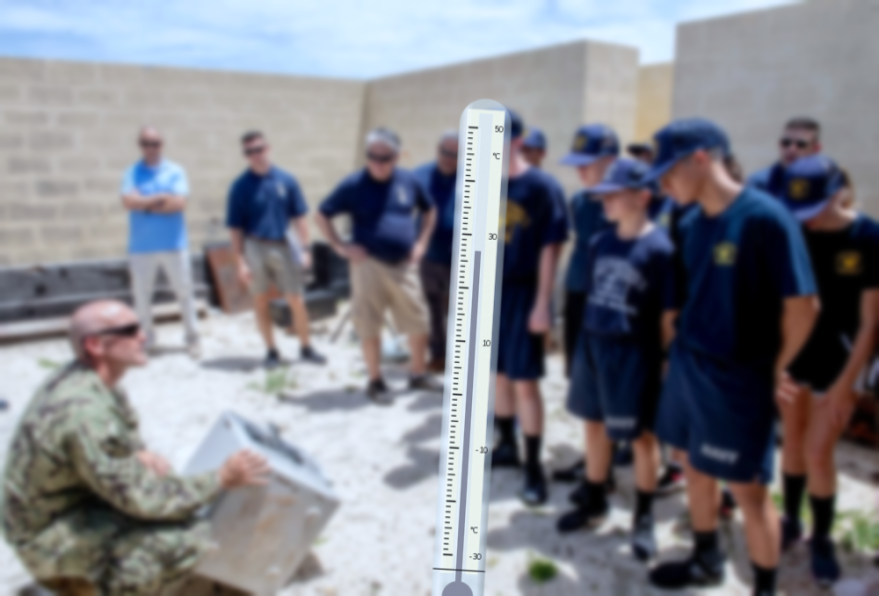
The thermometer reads 27 °C
